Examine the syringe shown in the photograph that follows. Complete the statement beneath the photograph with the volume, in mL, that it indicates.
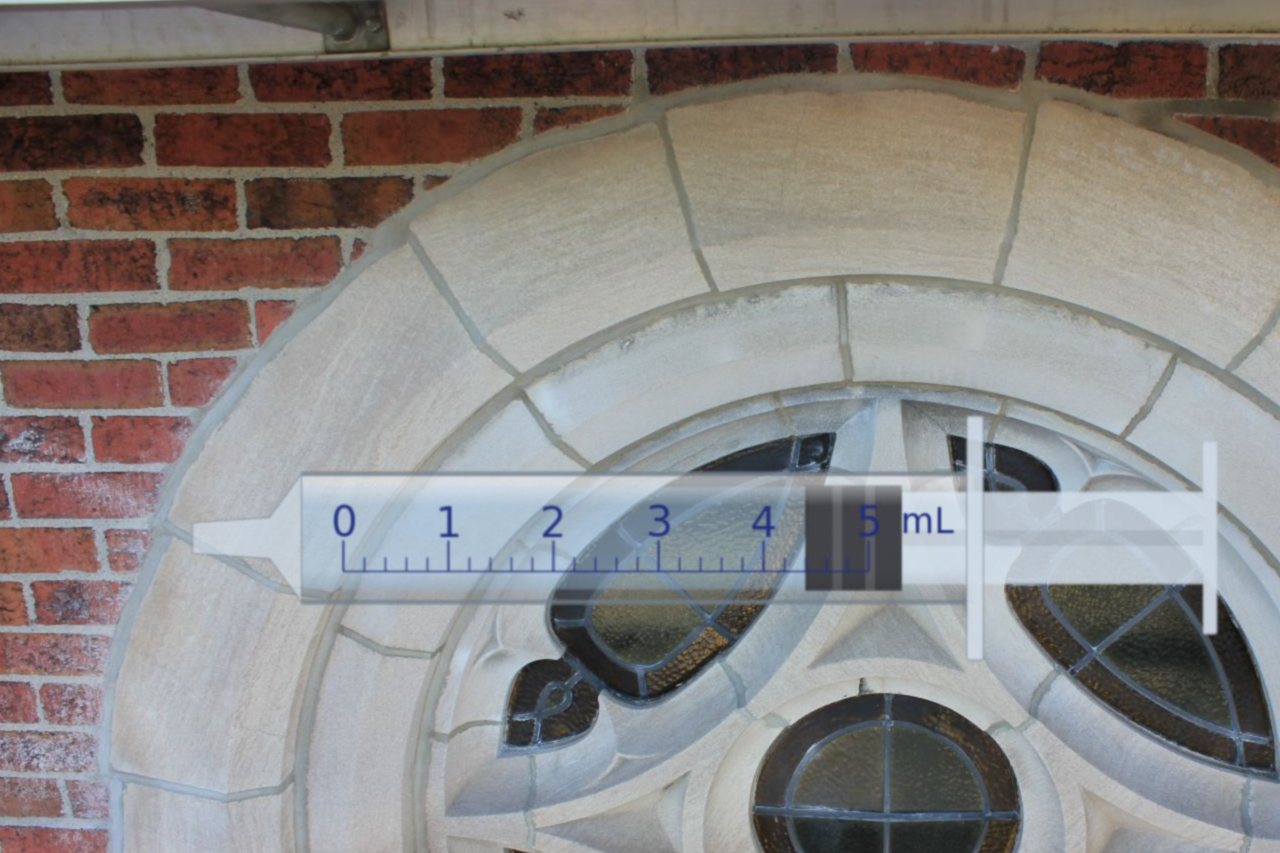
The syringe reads 4.4 mL
